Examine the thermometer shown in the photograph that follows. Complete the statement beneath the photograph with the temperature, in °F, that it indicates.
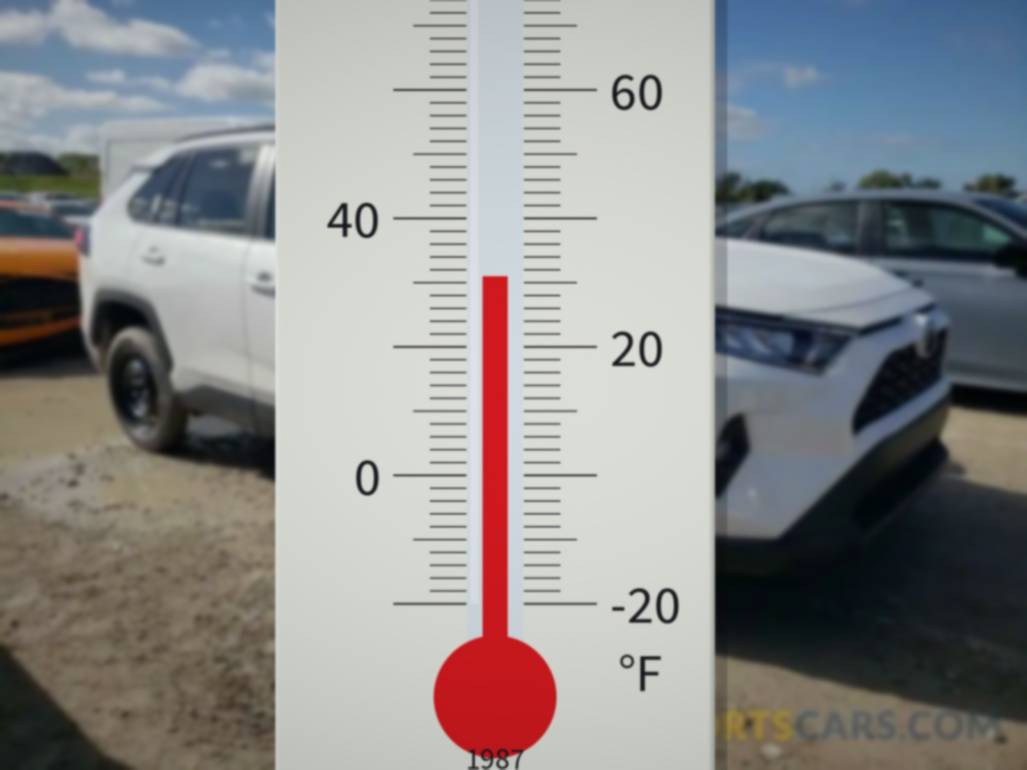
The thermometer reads 31 °F
